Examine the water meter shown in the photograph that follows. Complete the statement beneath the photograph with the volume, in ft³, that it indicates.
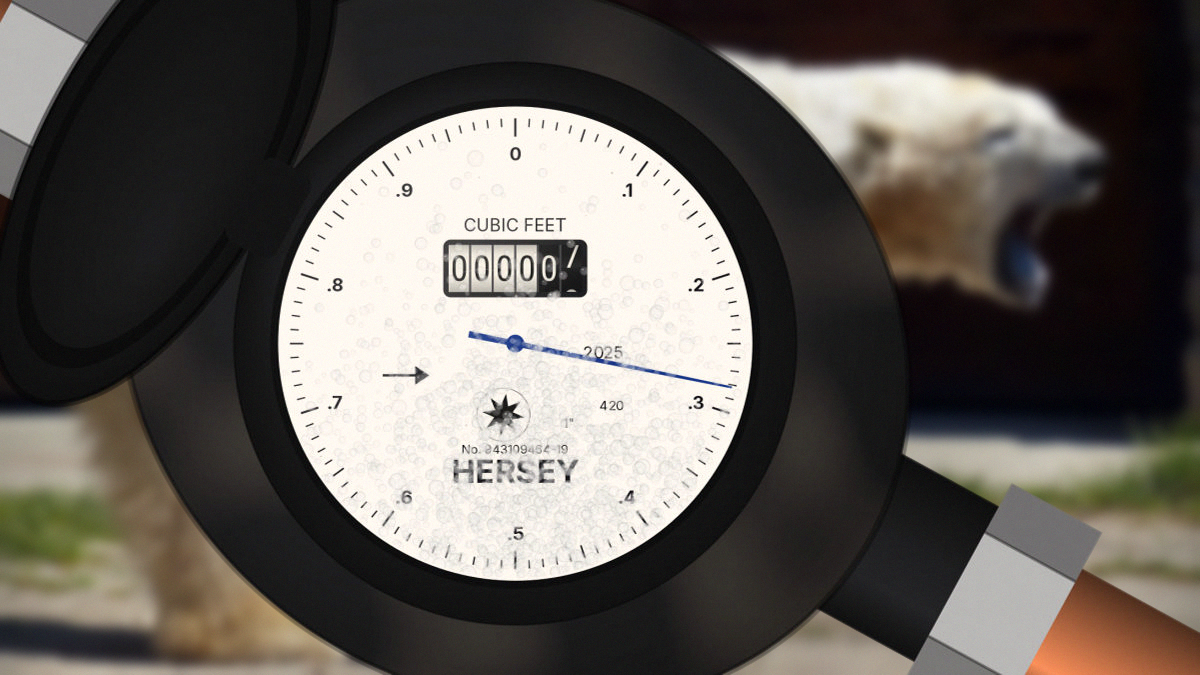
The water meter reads 7.28 ft³
